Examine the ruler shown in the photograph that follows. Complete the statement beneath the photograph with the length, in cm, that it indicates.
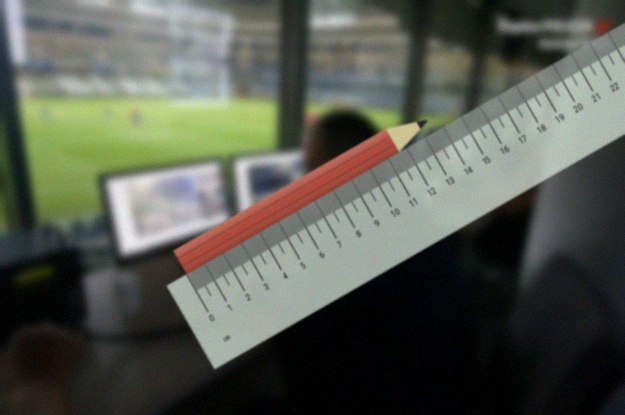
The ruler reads 13.5 cm
